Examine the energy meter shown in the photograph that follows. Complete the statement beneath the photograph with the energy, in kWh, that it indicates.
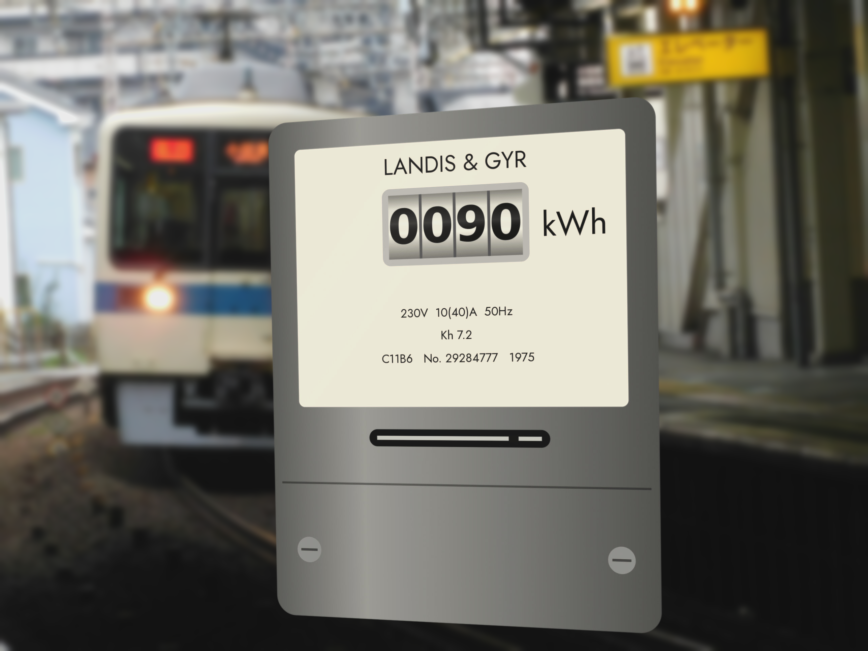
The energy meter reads 90 kWh
